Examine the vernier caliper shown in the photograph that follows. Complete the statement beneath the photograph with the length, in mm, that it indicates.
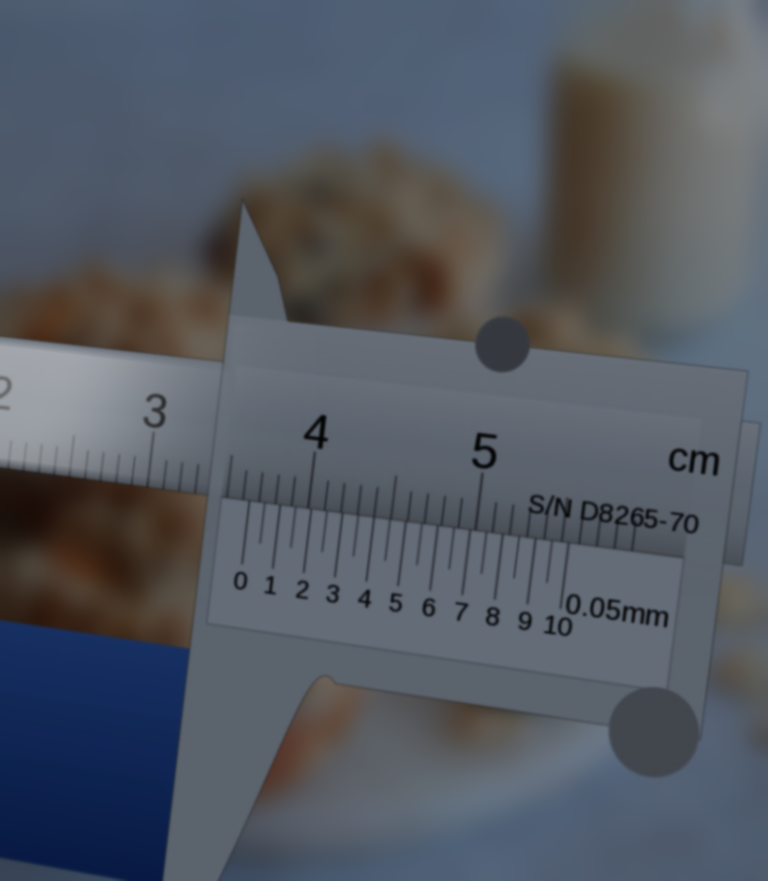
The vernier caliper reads 36.4 mm
